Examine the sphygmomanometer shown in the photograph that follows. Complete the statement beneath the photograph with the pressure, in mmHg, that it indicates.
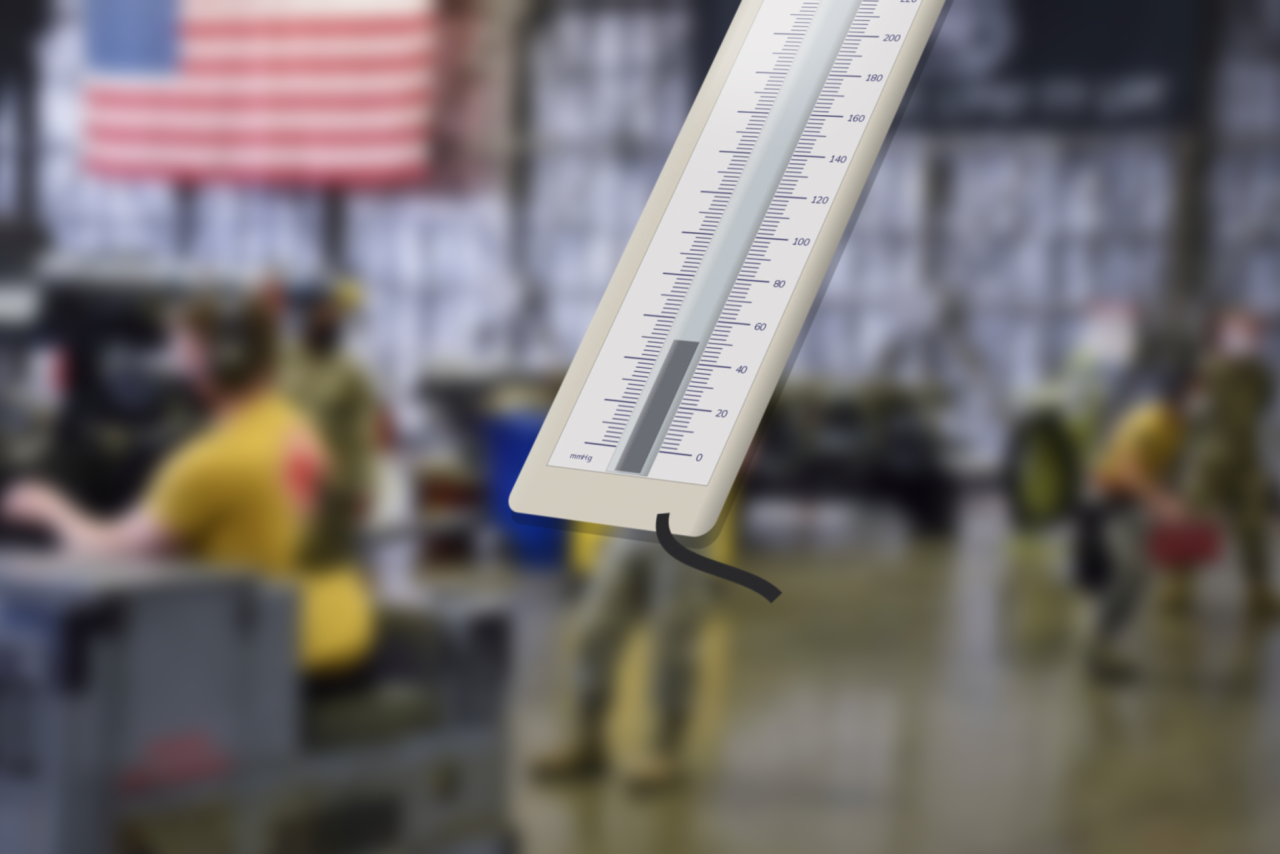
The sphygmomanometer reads 50 mmHg
